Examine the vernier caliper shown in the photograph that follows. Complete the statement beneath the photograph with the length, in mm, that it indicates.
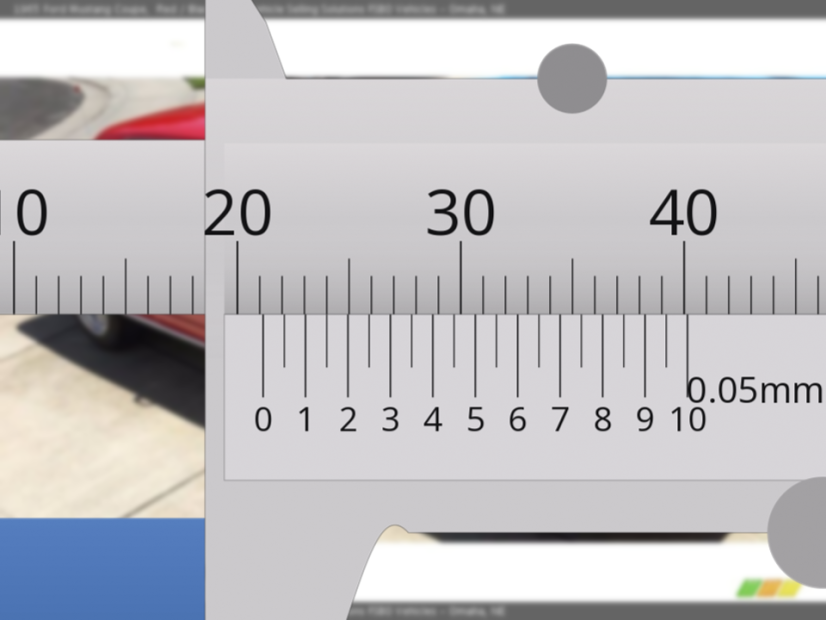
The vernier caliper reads 21.15 mm
